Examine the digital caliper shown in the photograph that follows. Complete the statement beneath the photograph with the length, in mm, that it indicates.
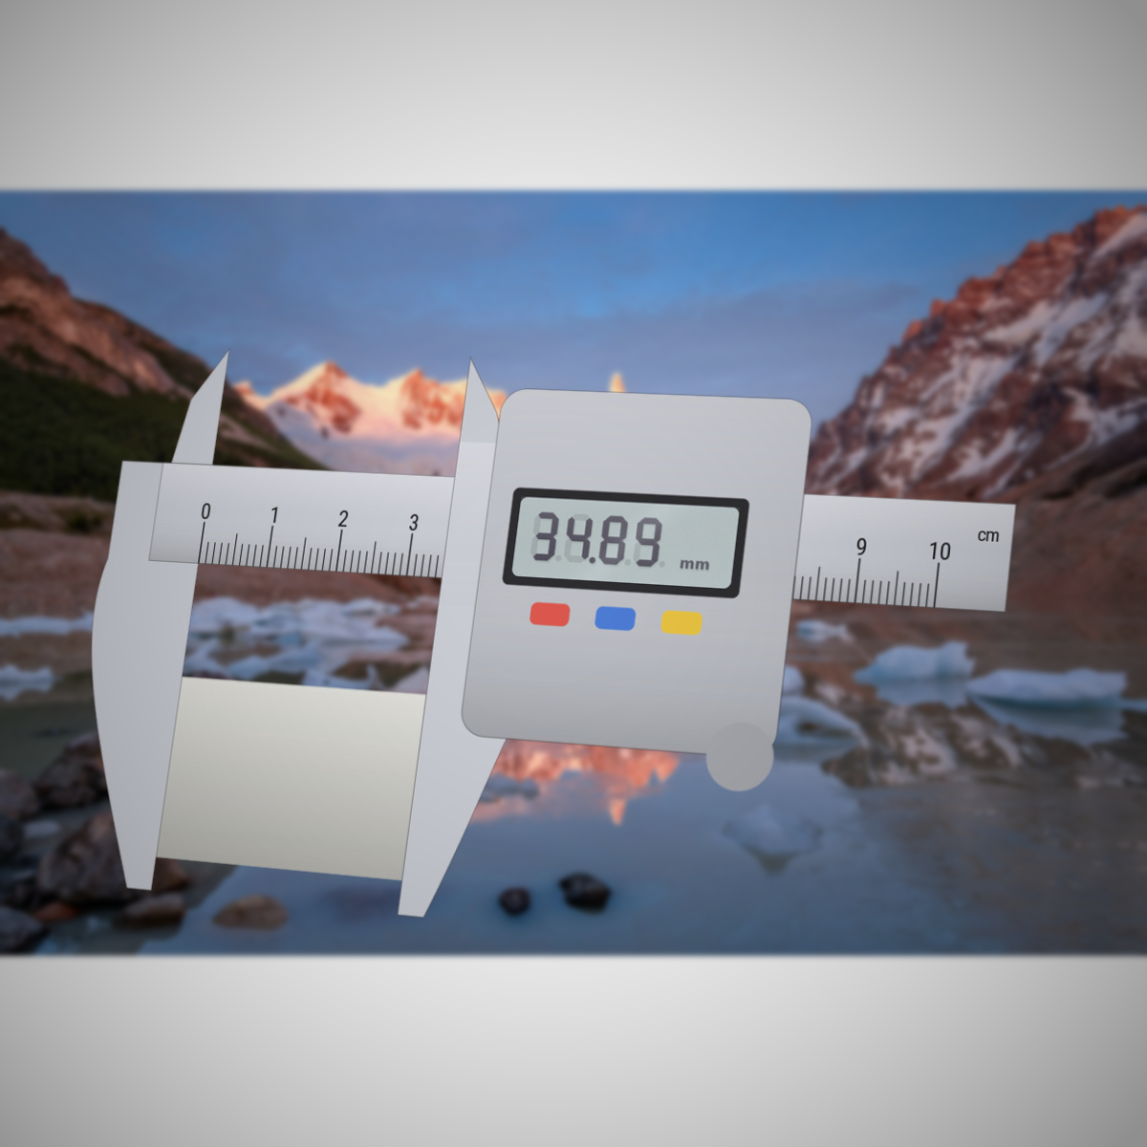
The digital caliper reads 34.89 mm
